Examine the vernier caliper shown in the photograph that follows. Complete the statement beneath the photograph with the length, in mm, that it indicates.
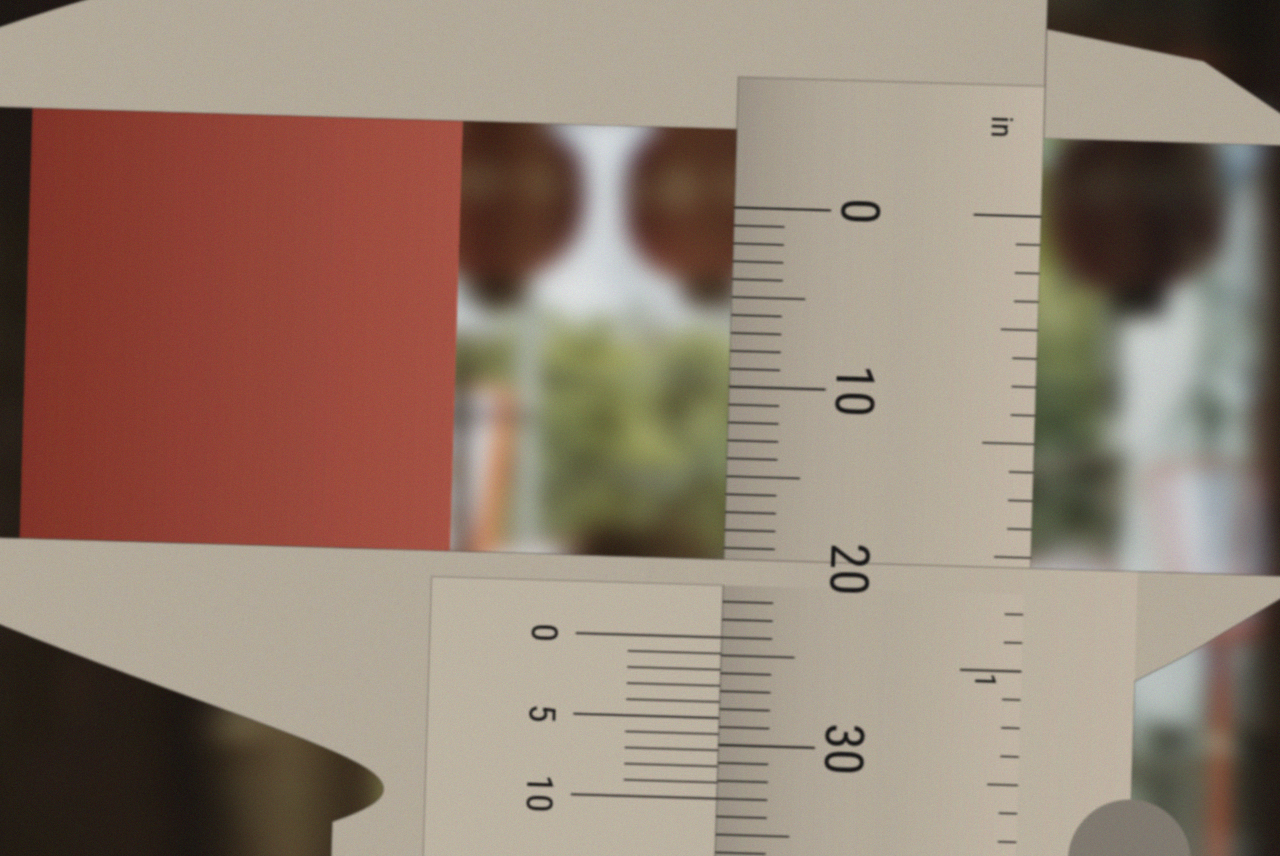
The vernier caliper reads 24.0 mm
